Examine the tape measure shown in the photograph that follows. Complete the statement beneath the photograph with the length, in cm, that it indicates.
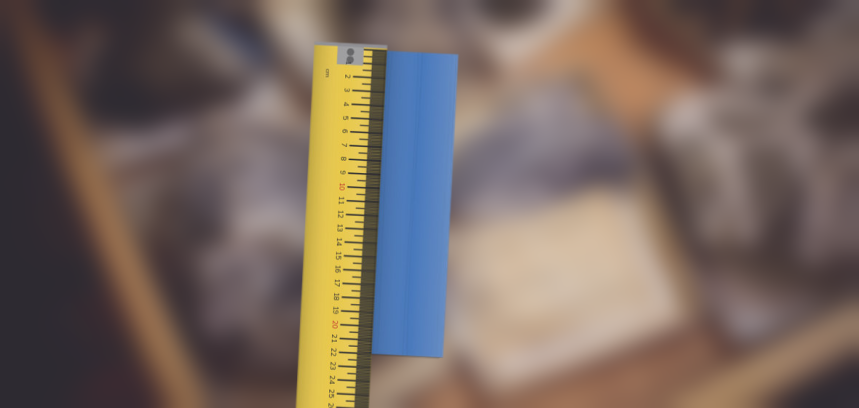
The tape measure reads 22 cm
